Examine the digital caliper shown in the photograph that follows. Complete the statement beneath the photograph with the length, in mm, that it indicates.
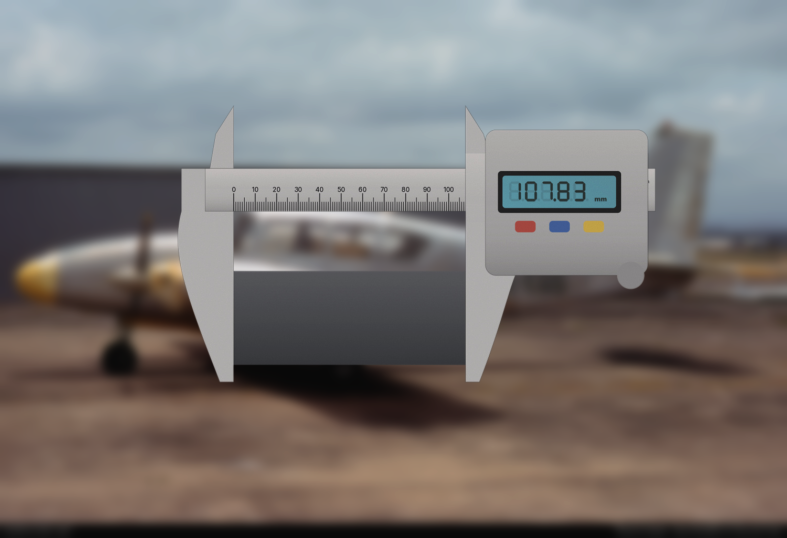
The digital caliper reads 107.83 mm
